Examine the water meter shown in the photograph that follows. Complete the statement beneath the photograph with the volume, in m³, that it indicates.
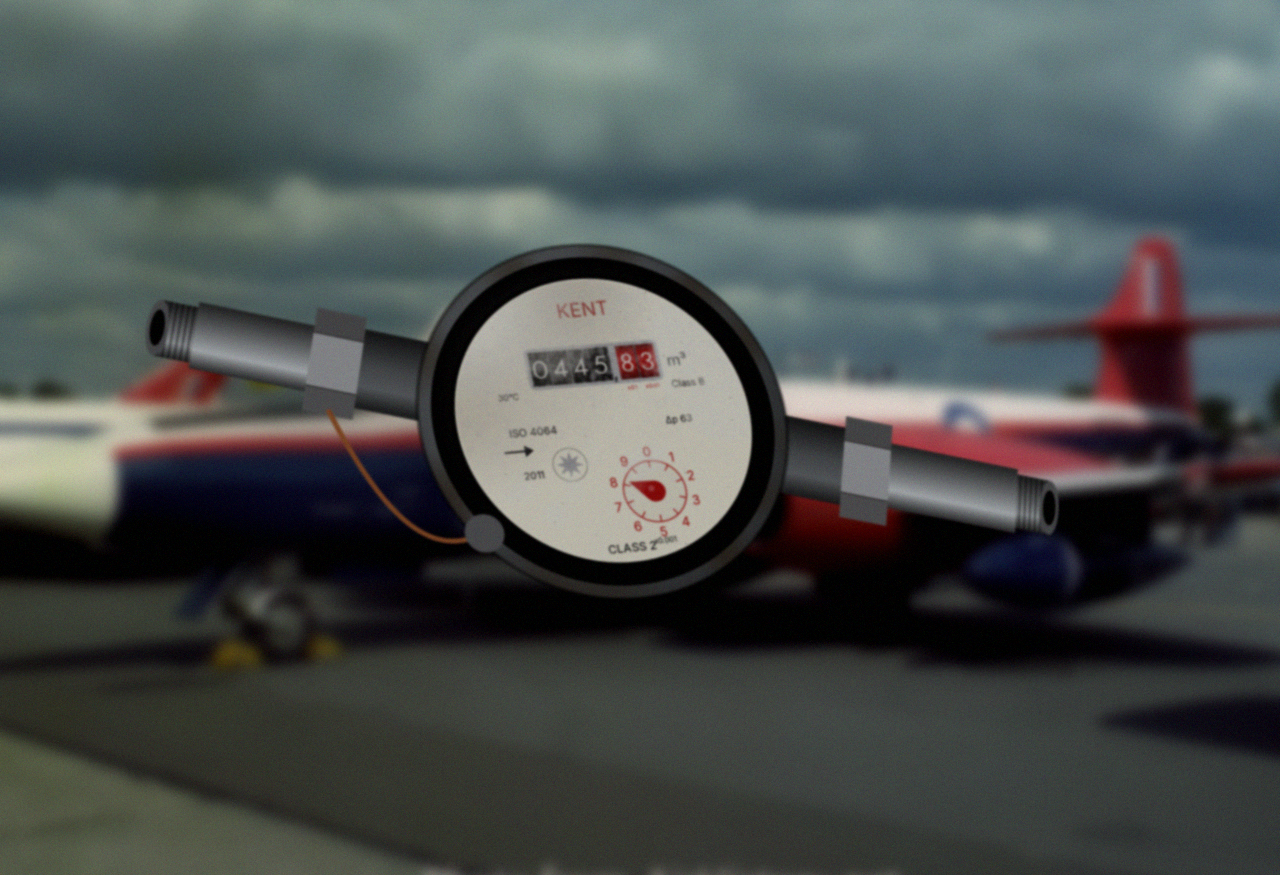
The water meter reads 445.838 m³
